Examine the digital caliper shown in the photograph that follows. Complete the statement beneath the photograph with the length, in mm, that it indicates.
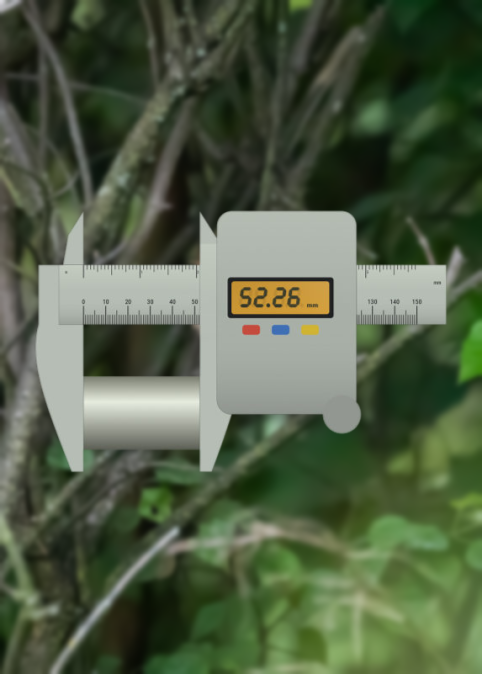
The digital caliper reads 52.26 mm
